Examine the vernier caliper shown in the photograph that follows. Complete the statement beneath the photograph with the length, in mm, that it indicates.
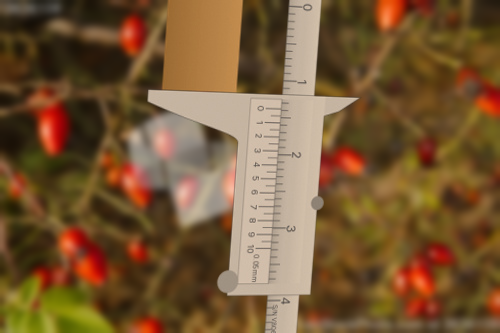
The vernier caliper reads 13.8 mm
